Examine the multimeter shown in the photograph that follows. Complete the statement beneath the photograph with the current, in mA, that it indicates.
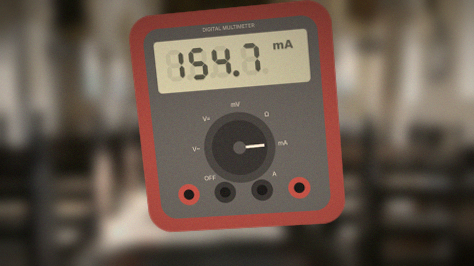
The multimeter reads 154.7 mA
